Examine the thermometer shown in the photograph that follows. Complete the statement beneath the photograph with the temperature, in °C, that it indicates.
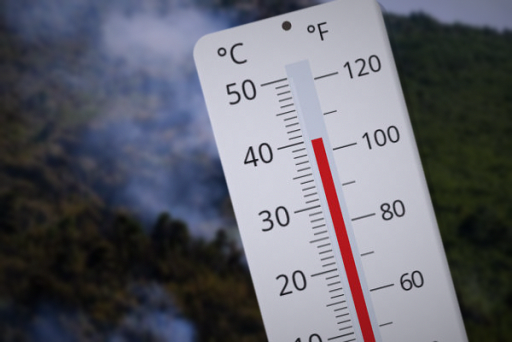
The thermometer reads 40 °C
